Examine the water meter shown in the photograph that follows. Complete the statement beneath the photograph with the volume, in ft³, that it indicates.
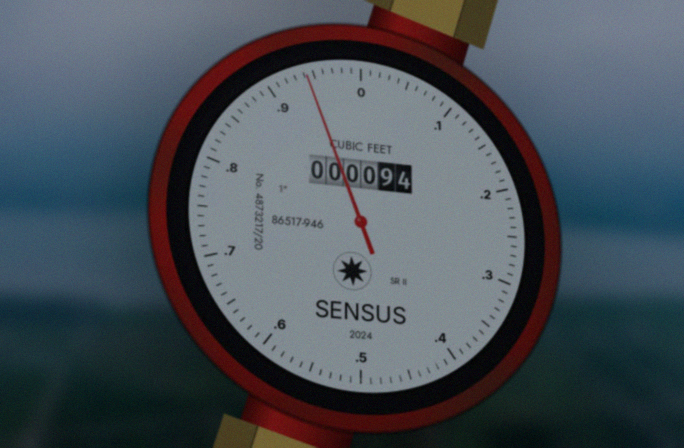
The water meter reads 93.94 ft³
